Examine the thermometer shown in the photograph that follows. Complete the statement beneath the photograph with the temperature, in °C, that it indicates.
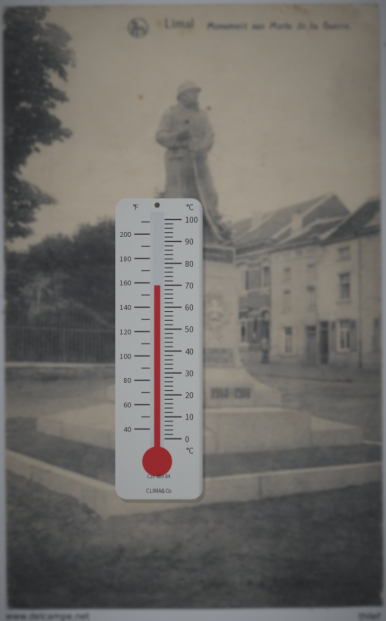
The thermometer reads 70 °C
